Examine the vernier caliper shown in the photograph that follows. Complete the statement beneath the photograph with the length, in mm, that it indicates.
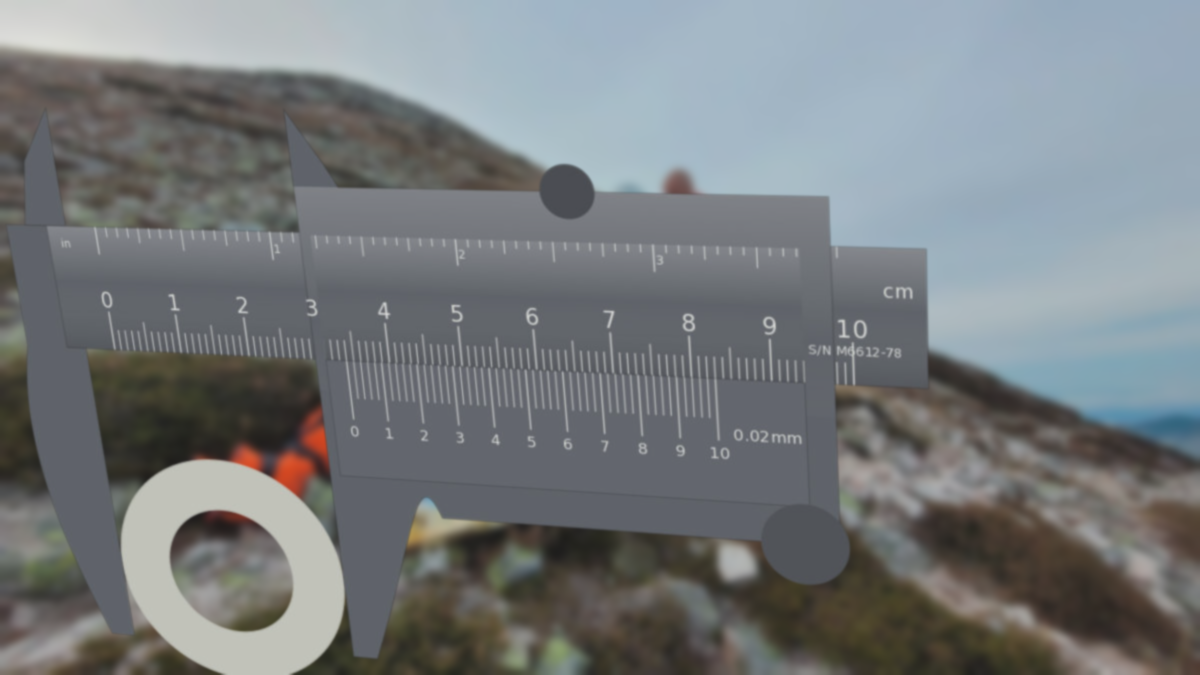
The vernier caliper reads 34.0 mm
